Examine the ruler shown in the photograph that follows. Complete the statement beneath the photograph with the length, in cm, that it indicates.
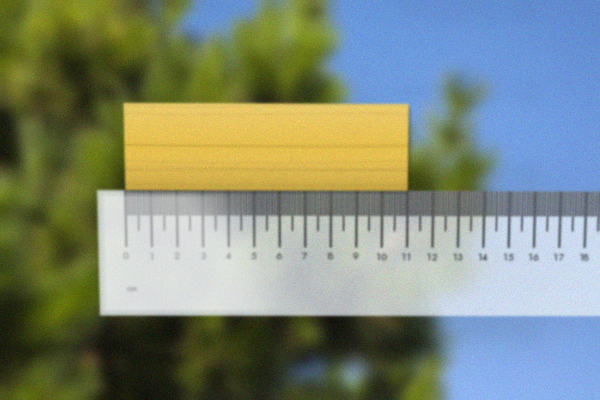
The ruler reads 11 cm
